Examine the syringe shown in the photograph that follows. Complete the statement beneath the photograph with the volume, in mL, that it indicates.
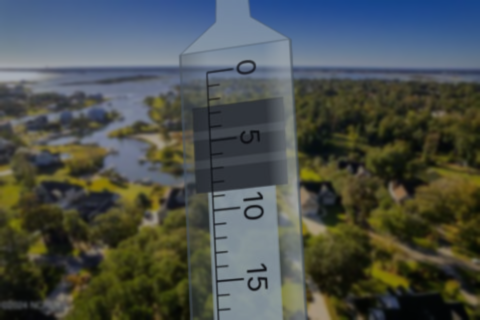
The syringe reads 2.5 mL
